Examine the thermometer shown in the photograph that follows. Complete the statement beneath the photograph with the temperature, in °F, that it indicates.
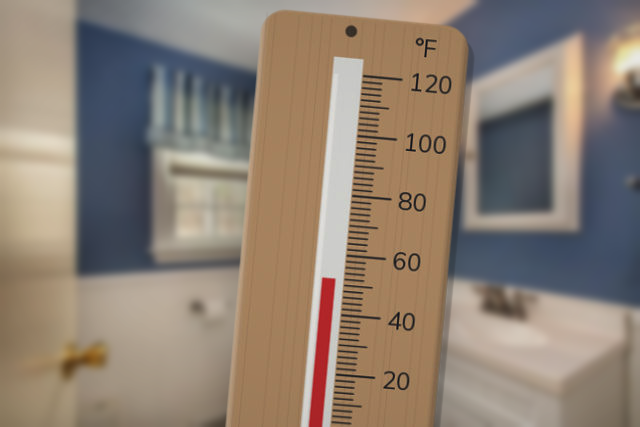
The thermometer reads 52 °F
